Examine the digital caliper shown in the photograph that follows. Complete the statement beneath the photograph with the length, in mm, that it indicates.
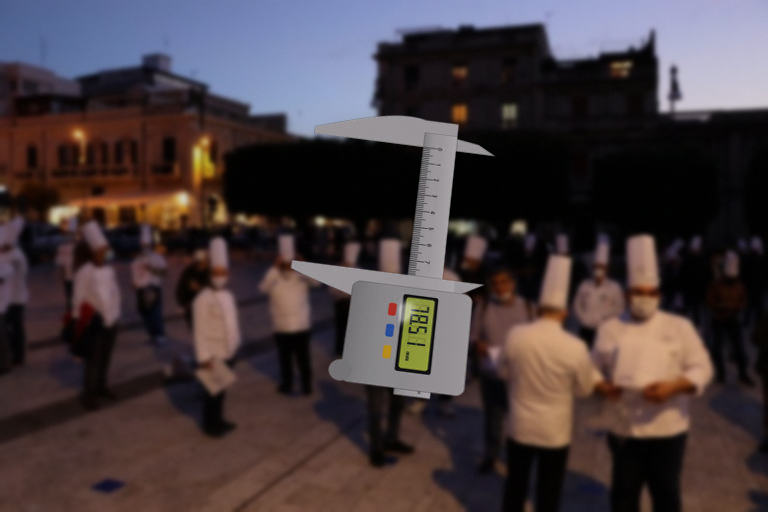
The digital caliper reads 78.51 mm
